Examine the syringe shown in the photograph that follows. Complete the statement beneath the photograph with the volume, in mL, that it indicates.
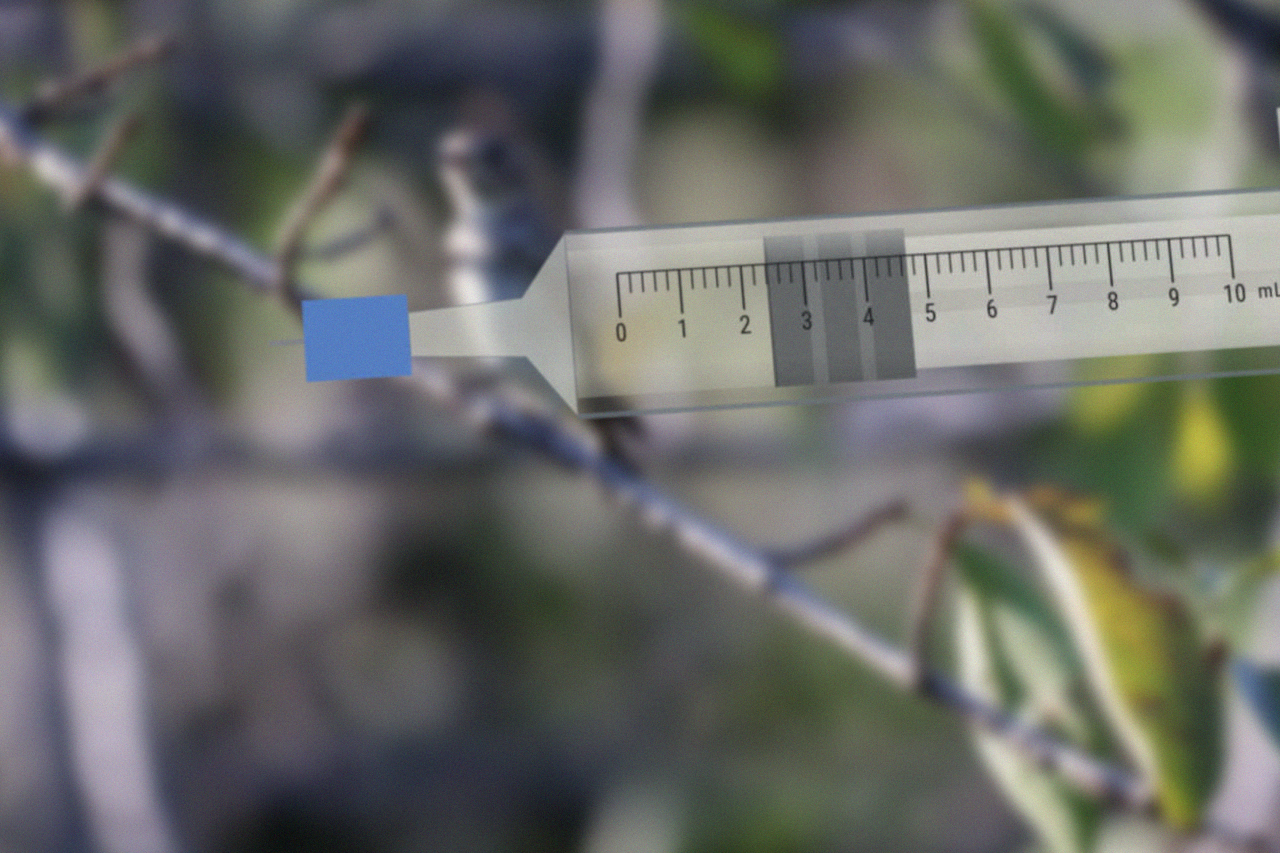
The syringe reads 2.4 mL
